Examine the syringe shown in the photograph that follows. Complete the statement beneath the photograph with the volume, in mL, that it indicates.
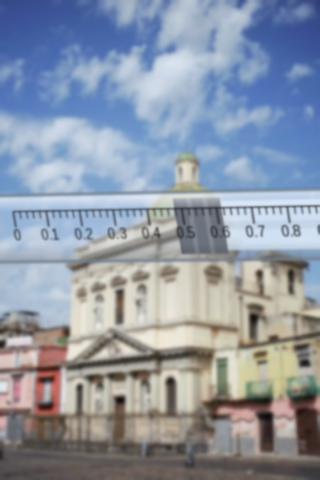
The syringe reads 0.48 mL
